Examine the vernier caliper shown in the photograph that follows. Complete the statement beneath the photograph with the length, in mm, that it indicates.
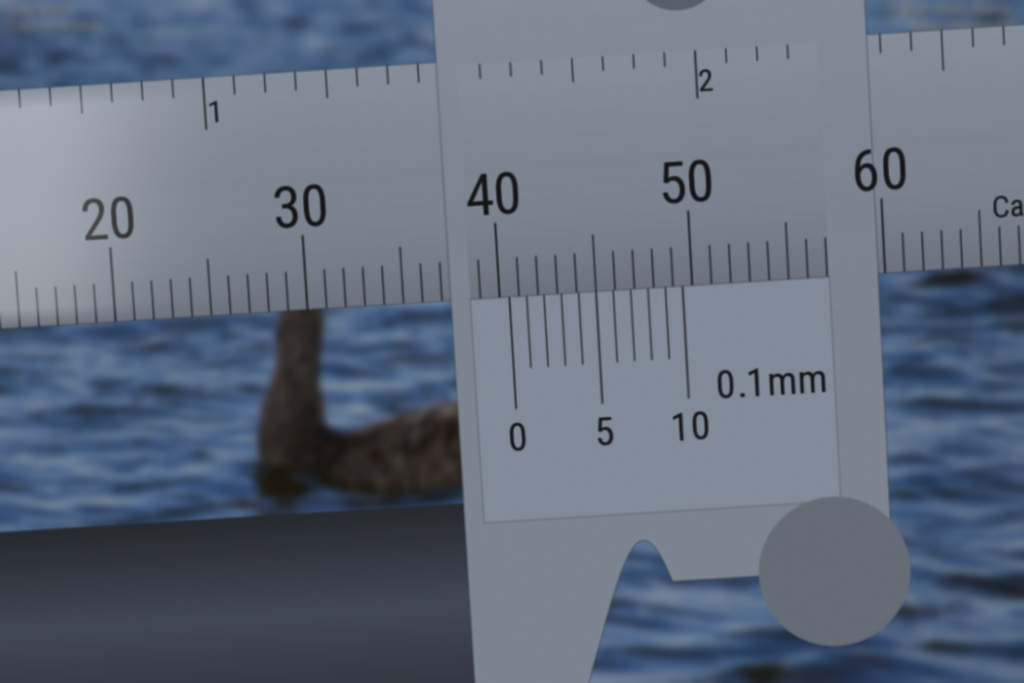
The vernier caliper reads 40.5 mm
